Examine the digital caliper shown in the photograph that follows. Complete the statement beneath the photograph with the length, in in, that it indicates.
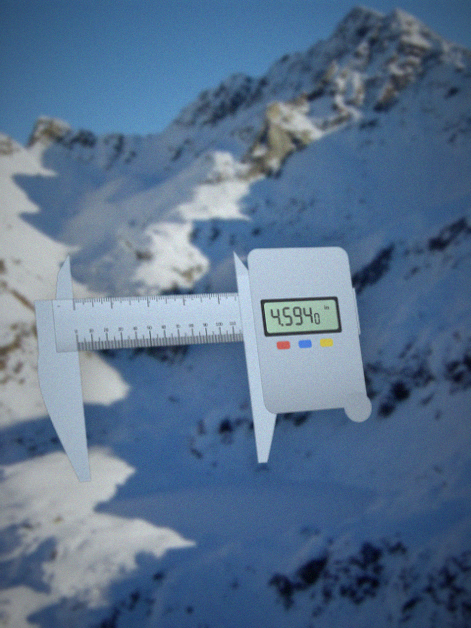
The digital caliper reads 4.5940 in
